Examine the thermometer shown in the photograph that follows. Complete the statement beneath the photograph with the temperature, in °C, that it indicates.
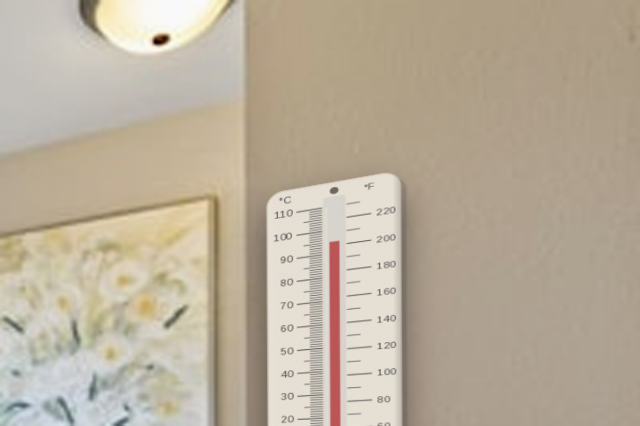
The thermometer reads 95 °C
